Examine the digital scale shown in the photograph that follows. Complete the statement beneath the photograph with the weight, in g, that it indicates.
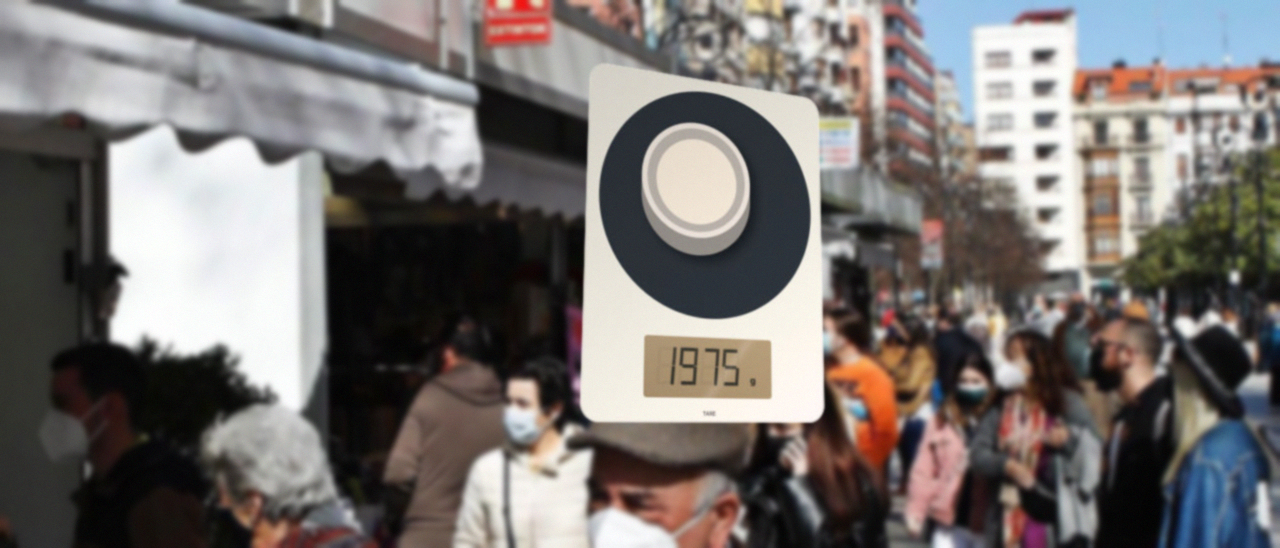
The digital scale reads 1975 g
